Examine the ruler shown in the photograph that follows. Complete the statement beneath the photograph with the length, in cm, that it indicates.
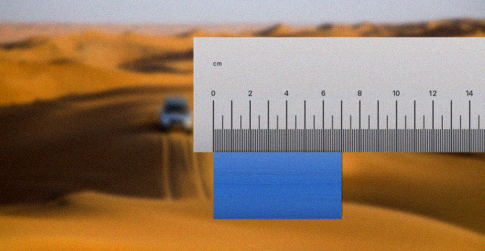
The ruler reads 7 cm
